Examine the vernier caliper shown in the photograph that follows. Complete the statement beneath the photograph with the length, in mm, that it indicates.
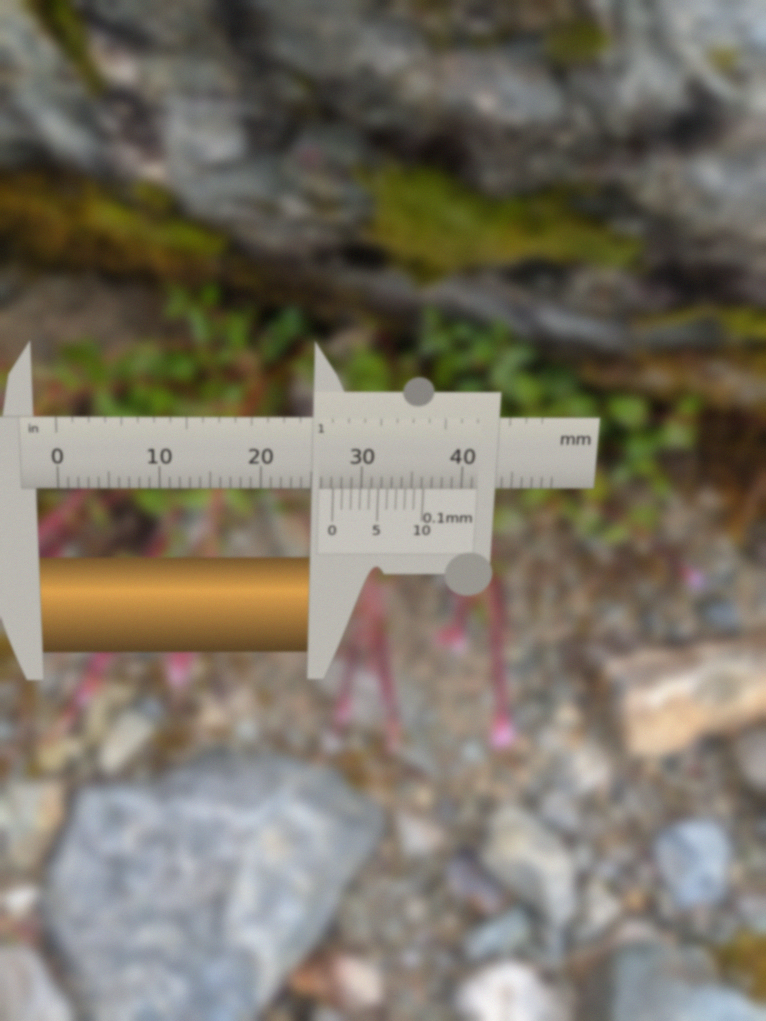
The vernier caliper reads 27.2 mm
